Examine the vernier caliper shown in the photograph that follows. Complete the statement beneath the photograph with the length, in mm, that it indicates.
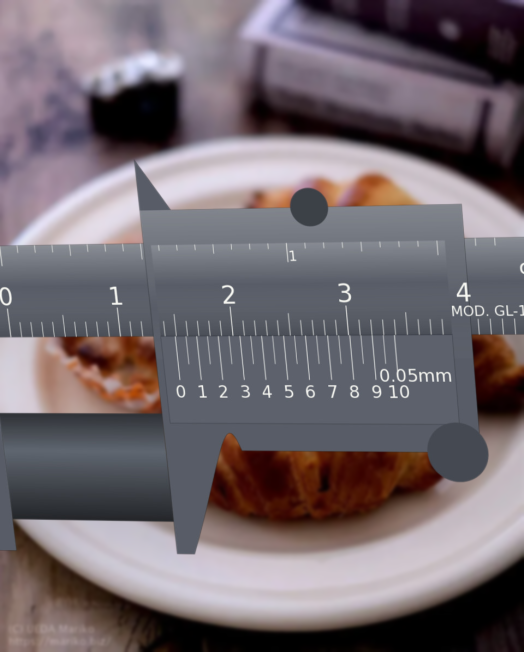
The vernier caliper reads 14.9 mm
